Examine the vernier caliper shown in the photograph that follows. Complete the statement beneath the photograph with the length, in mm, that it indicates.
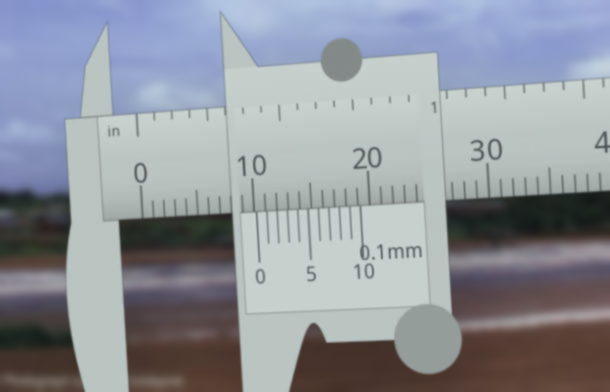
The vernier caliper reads 10.2 mm
